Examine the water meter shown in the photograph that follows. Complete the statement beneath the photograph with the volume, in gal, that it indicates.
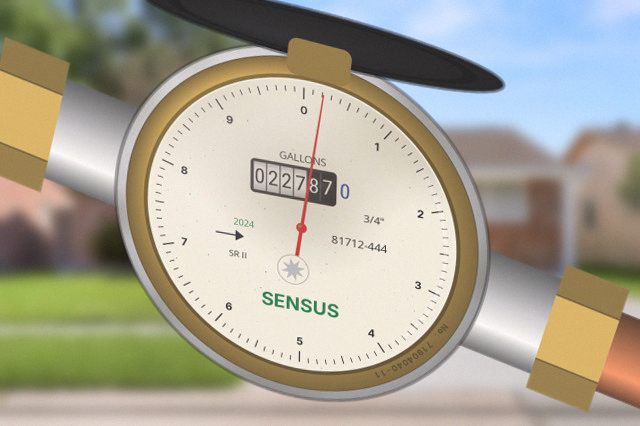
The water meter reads 227870.2 gal
